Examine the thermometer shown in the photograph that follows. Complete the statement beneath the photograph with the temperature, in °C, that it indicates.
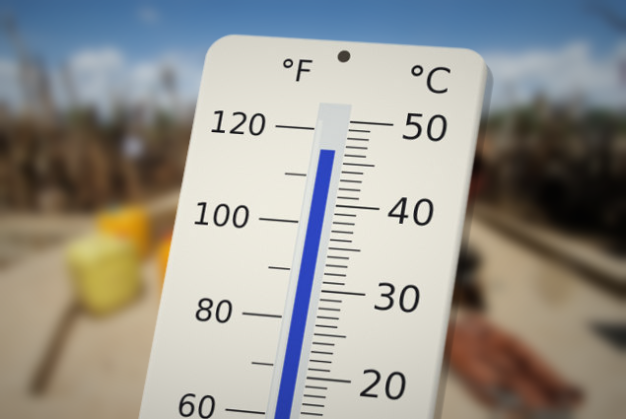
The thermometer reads 46.5 °C
